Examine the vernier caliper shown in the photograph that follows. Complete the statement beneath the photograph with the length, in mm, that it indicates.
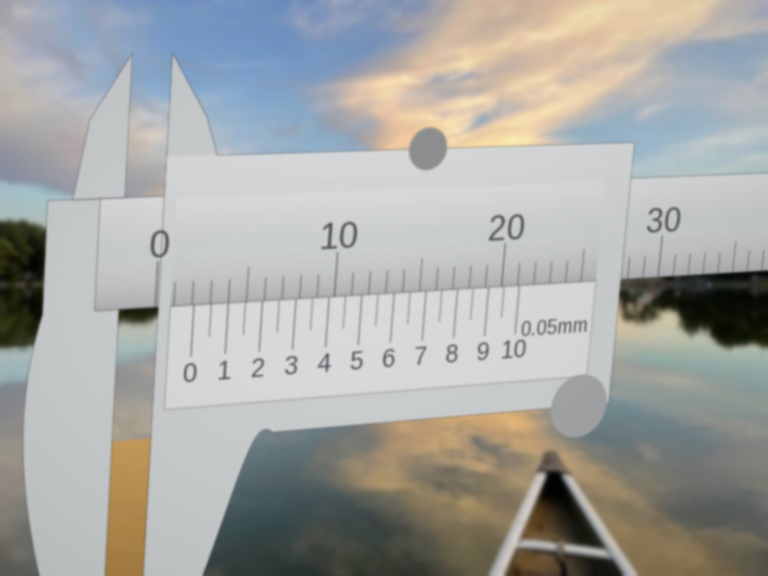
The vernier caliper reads 2.1 mm
